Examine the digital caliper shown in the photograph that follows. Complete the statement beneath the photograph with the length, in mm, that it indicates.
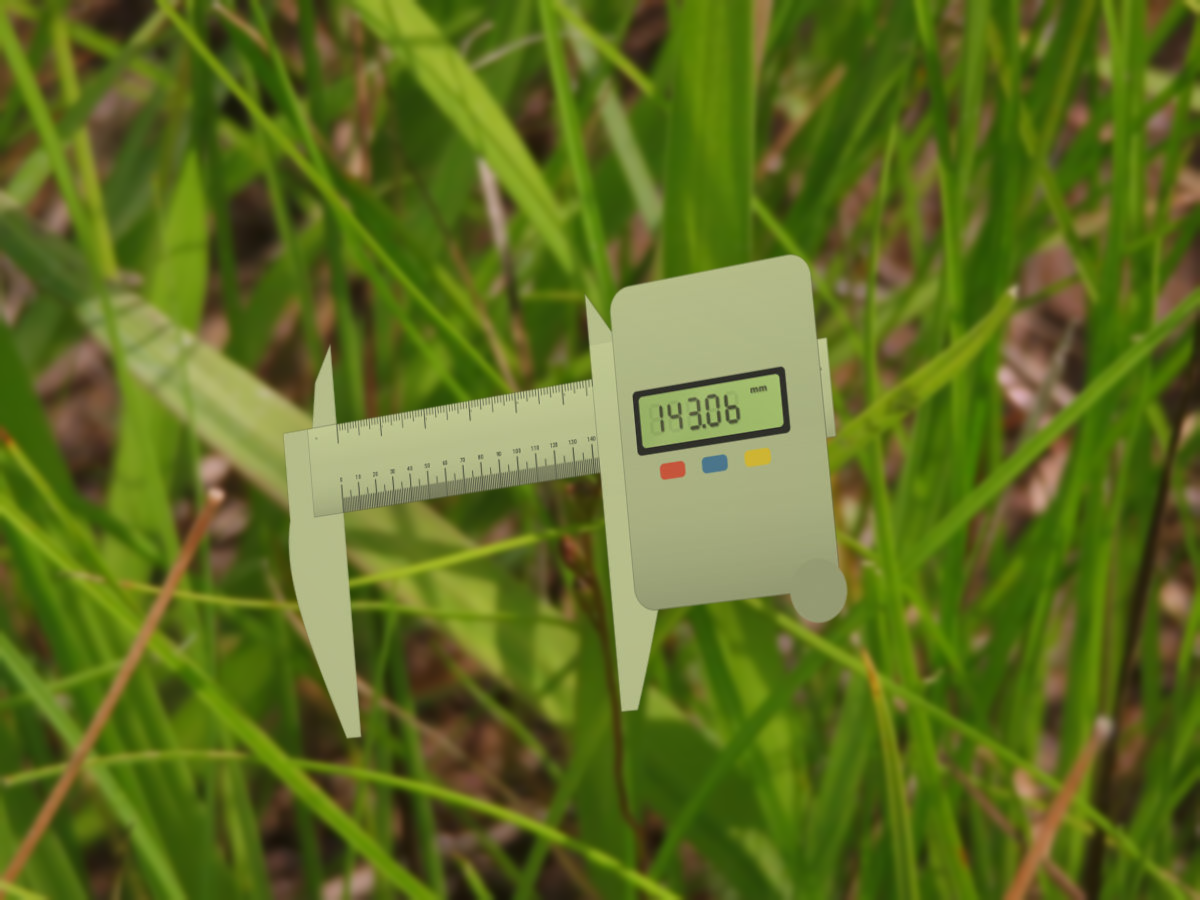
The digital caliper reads 143.06 mm
